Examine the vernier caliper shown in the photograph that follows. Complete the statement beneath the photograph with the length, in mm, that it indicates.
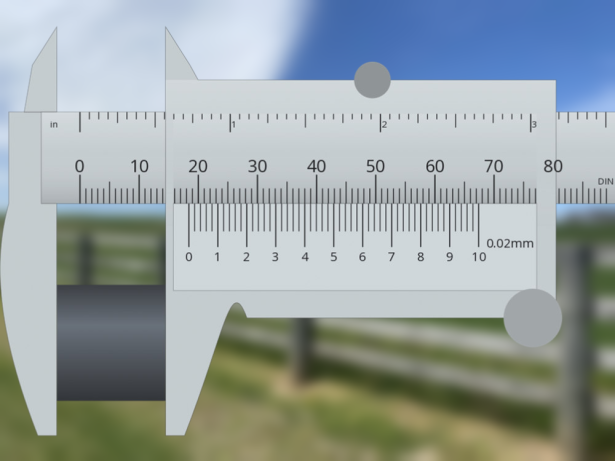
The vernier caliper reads 18.4 mm
